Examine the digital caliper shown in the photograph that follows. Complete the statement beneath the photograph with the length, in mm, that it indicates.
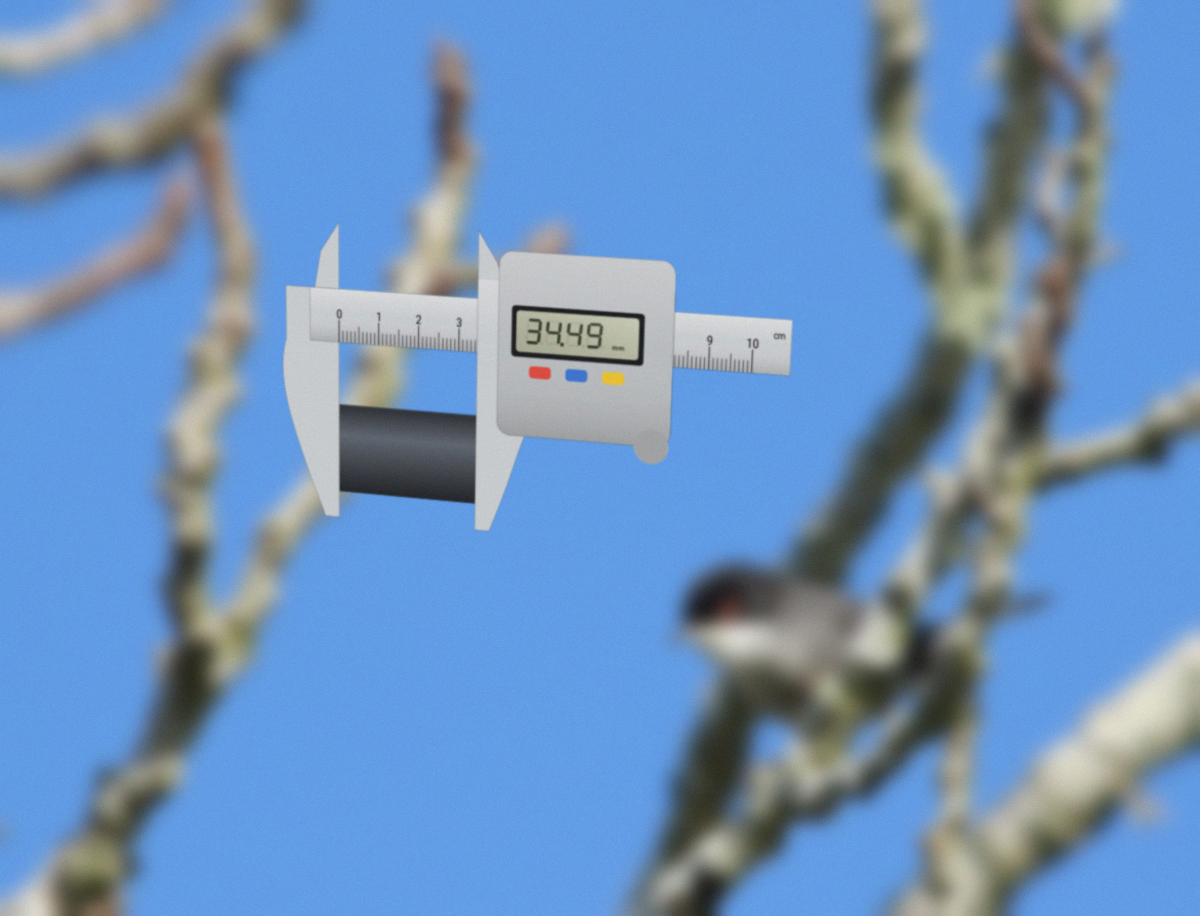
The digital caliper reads 34.49 mm
